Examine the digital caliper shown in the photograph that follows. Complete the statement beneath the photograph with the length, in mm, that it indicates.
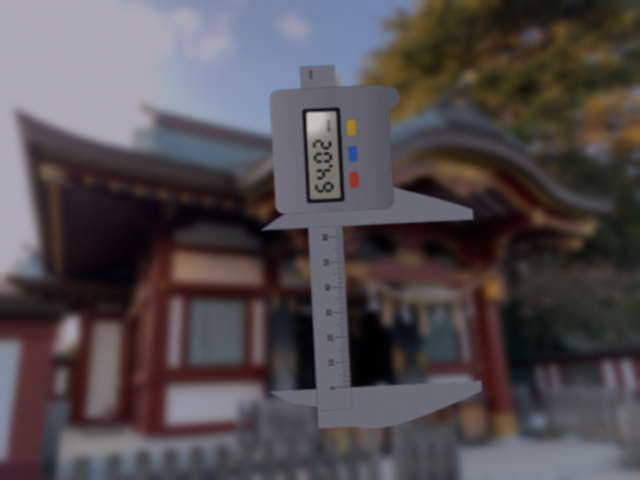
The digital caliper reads 64.02 mm
